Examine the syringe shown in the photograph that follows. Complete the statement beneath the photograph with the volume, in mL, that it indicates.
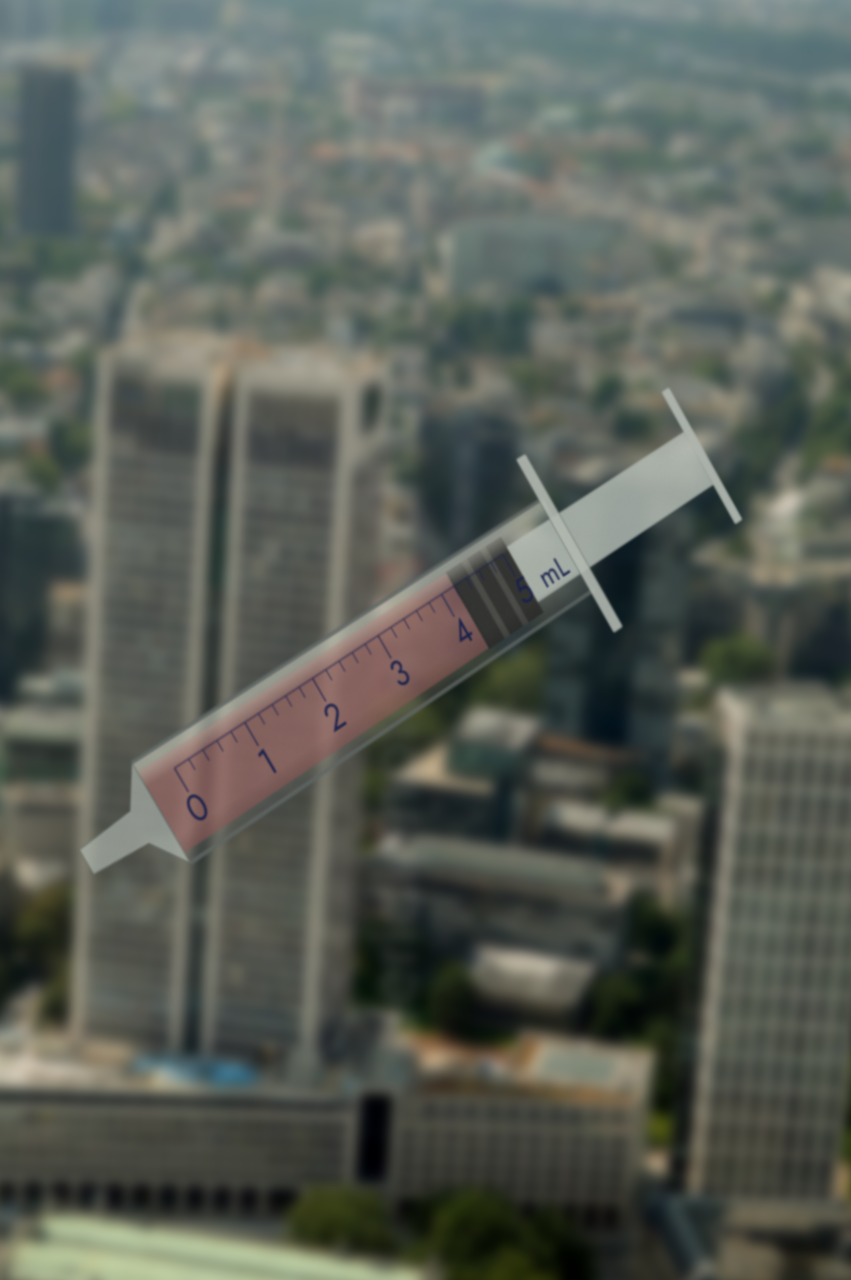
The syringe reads 4.2 mL
